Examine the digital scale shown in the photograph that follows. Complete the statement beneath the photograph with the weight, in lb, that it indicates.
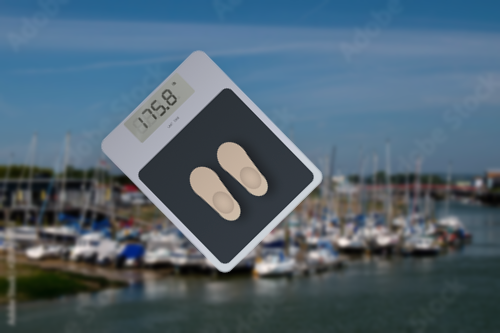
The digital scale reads 175.8 lb
